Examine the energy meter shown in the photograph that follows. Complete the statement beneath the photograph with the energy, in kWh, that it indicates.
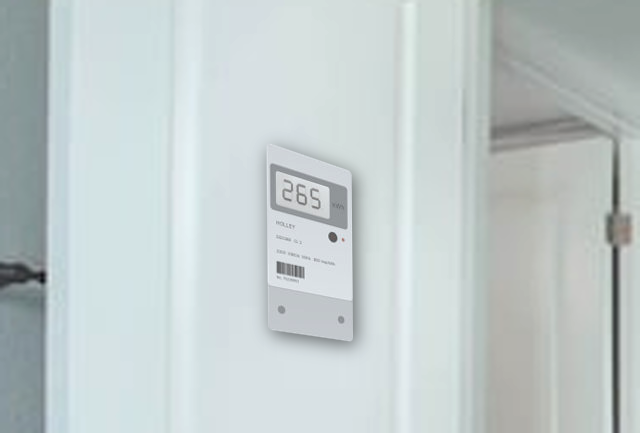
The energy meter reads 265 kWh
